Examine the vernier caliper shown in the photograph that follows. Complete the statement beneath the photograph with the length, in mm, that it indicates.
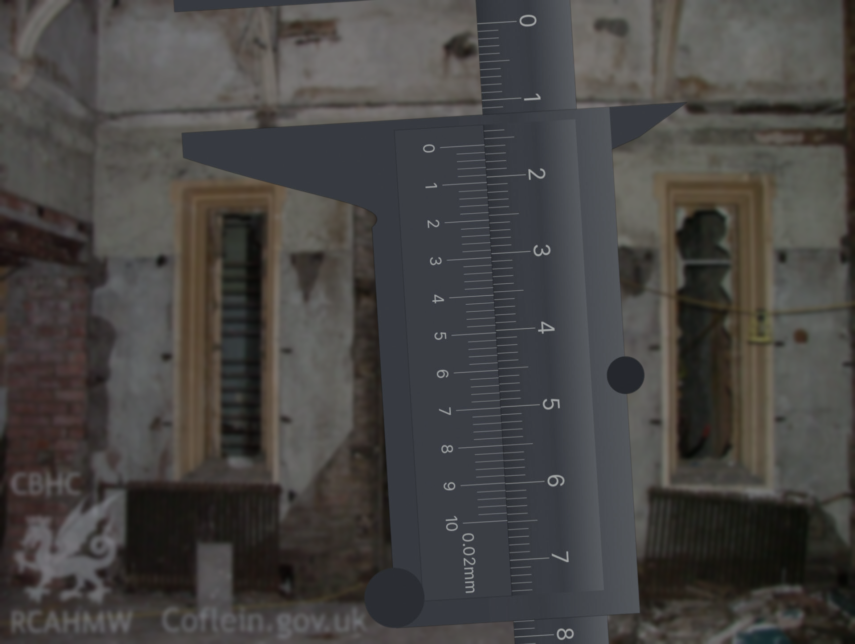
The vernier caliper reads 15.8 mm
